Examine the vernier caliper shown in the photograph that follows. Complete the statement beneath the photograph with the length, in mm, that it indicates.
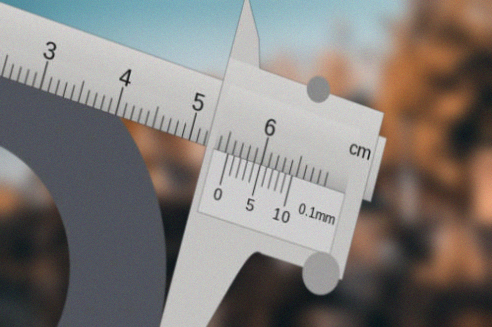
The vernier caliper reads 55.4 mm
